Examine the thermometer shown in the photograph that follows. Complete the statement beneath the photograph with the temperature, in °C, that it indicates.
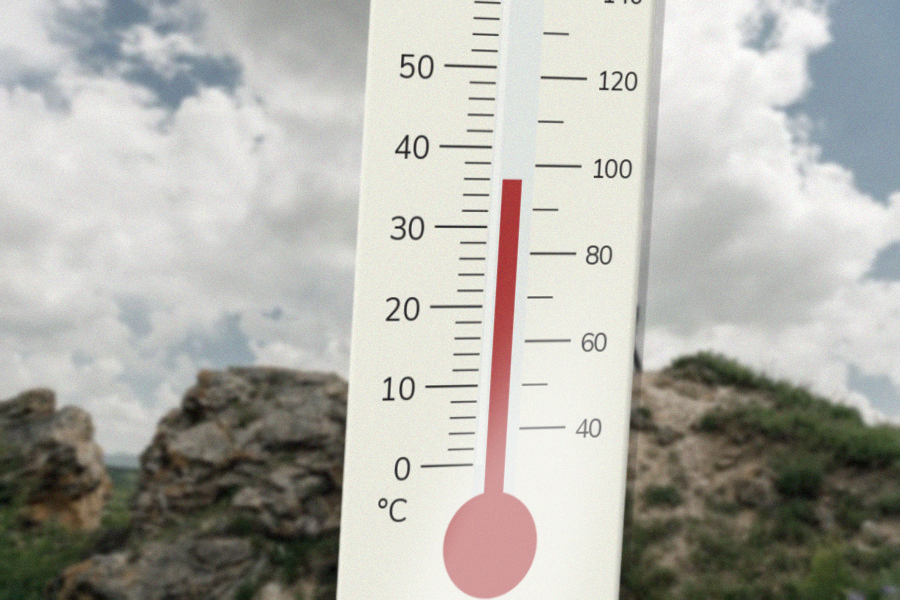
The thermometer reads 36 °C
